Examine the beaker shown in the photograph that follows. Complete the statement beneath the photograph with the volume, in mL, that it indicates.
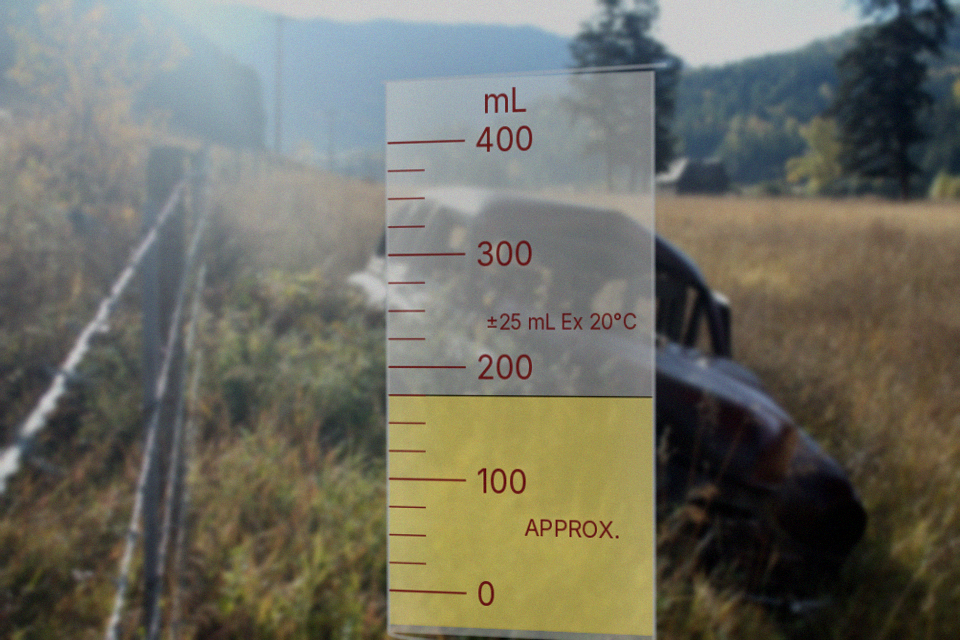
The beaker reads 175 mL
